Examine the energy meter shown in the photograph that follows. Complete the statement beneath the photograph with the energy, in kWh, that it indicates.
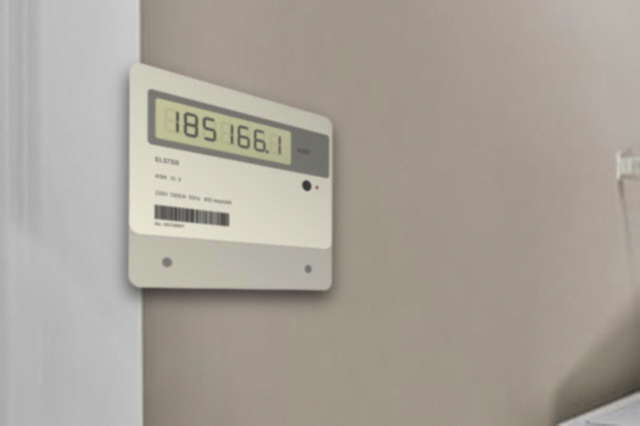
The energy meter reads 185166.1 kWh
